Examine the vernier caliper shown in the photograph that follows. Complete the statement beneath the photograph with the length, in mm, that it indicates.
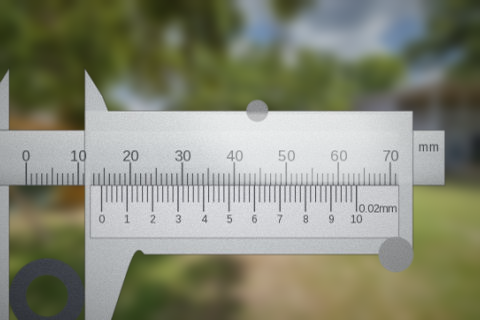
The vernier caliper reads 14.5 mm
